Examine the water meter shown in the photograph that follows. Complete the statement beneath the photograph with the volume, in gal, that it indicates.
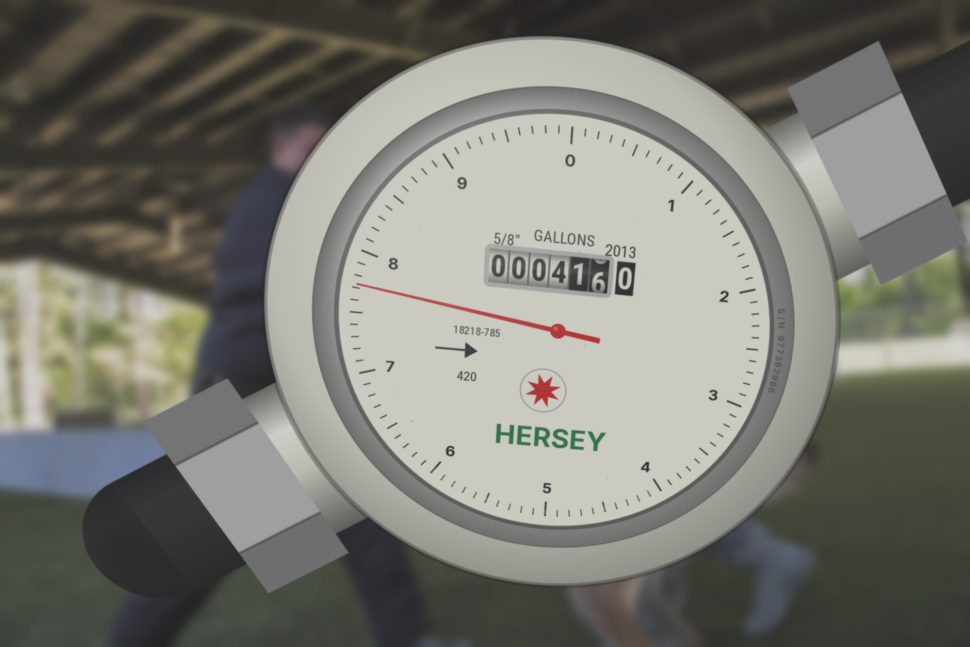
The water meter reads 4157.7 gal
